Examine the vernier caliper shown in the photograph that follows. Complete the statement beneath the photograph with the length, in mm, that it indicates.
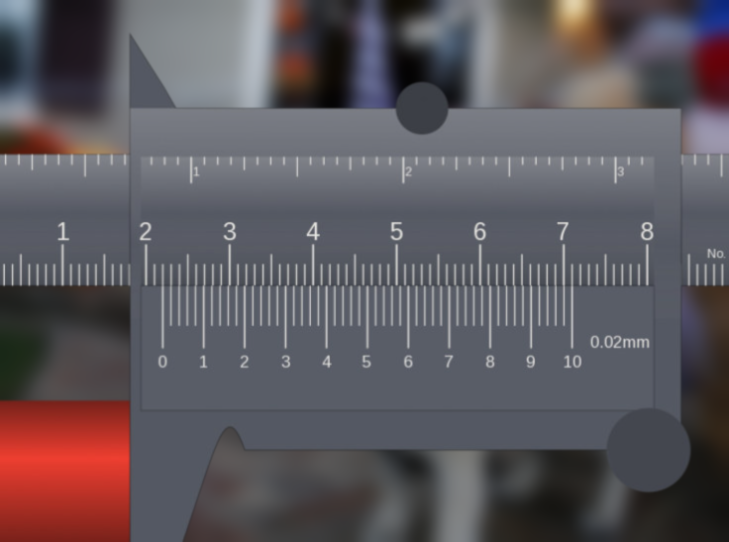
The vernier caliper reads 22.0 mm
